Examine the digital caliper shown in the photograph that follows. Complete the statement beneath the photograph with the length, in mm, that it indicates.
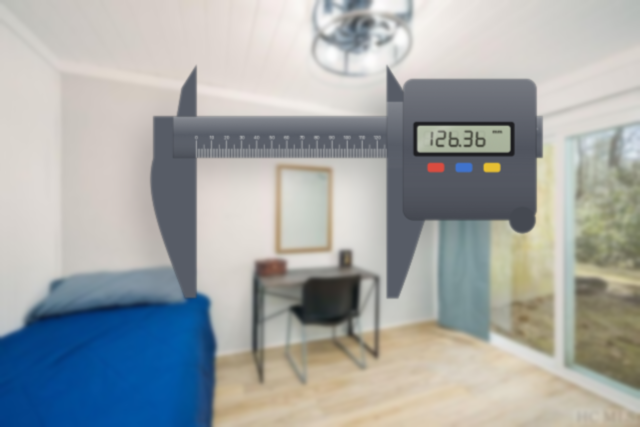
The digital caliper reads 126.36 mm
